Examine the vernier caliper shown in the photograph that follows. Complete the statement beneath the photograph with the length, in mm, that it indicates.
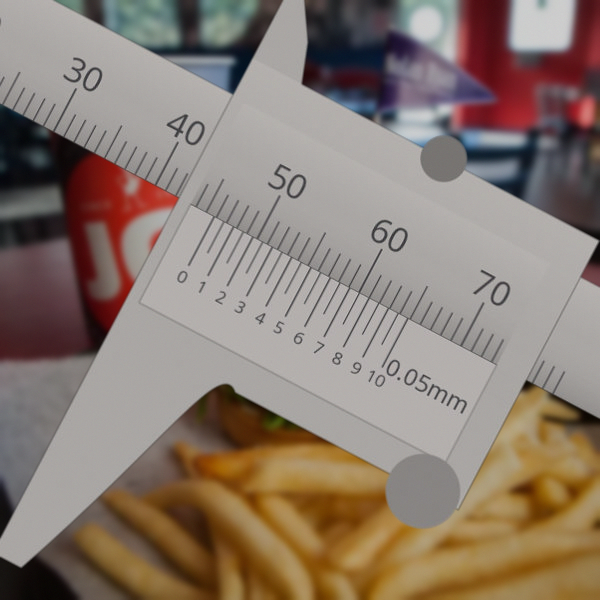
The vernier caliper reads 45.8 mm
